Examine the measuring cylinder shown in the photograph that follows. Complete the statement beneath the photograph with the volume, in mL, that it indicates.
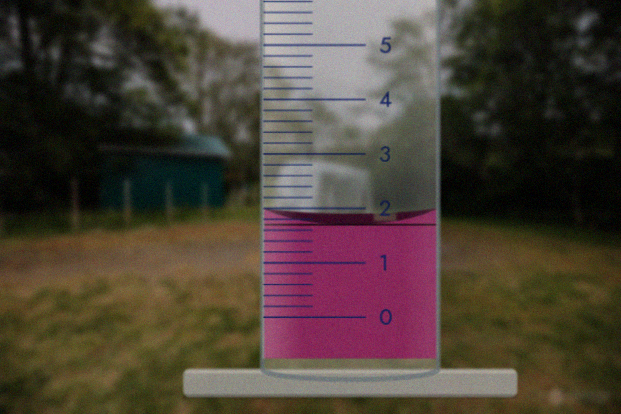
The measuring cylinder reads 1.7 mL
